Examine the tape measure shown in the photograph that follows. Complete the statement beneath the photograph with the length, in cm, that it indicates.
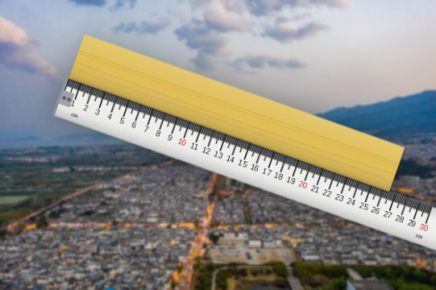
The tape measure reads 26.5 cm
